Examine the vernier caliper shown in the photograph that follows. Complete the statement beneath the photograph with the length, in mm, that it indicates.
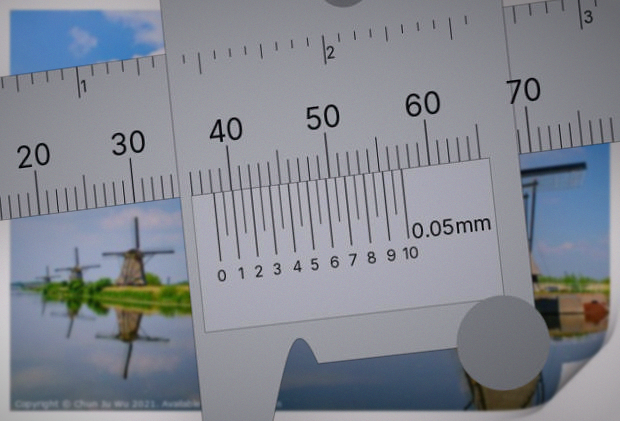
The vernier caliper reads 38.2 mm
